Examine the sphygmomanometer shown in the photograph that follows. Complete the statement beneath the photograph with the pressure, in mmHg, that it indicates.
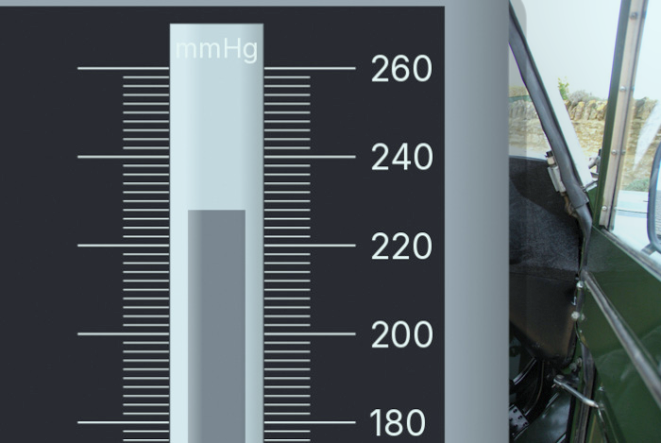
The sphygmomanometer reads 228 mmHg
